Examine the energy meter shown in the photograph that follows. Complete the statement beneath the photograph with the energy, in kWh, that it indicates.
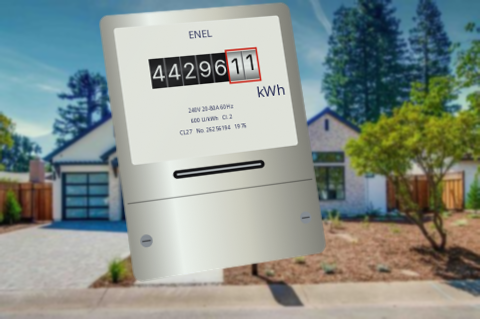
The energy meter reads 44296.11 kWh
